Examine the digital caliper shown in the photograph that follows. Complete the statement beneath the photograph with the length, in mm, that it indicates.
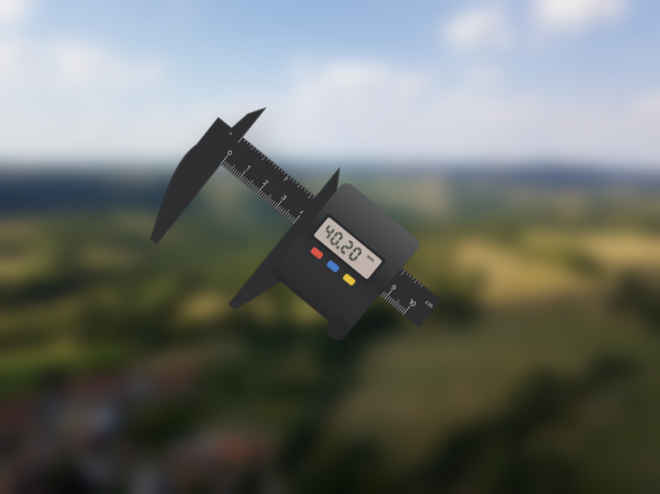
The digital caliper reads 40.20 mm
